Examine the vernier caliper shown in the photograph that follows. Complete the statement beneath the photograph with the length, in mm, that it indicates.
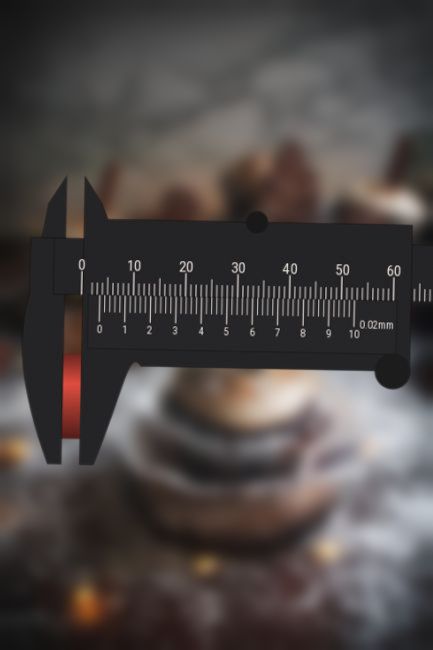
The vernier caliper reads 3.5 mm
